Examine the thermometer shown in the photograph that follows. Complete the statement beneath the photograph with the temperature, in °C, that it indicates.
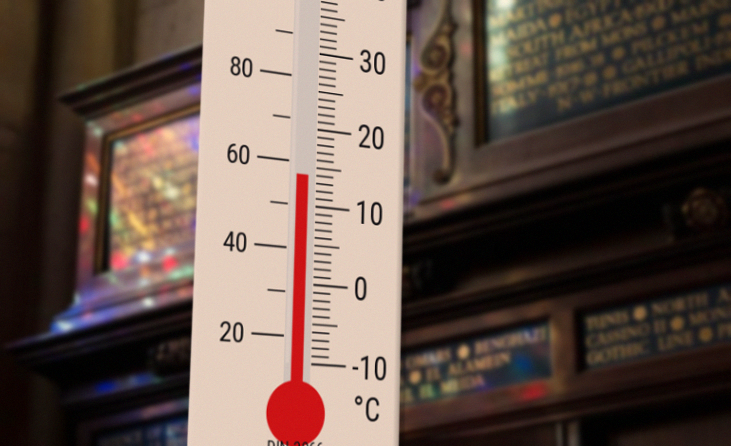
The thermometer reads 14 °C
